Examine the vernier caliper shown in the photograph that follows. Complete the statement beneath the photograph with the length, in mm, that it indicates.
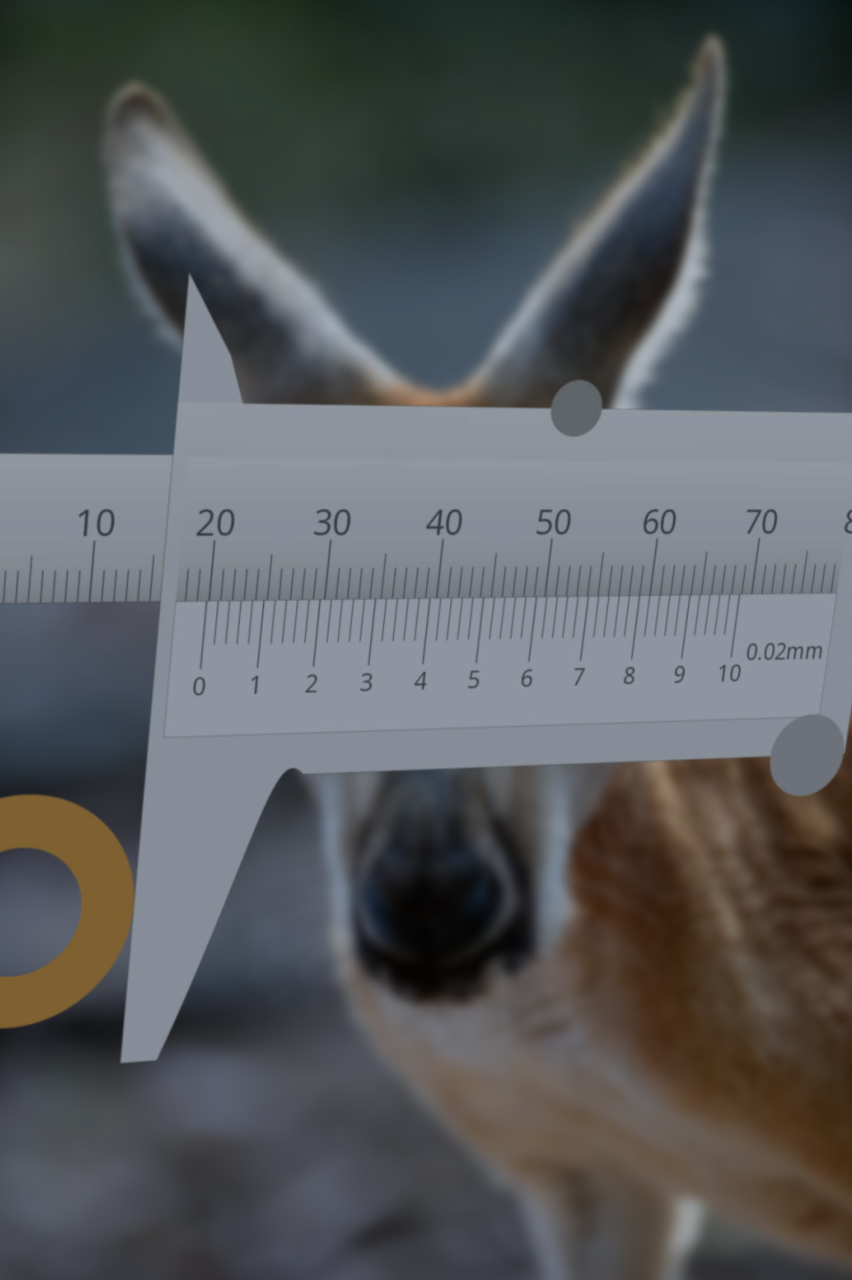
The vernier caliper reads 19.8 mm
